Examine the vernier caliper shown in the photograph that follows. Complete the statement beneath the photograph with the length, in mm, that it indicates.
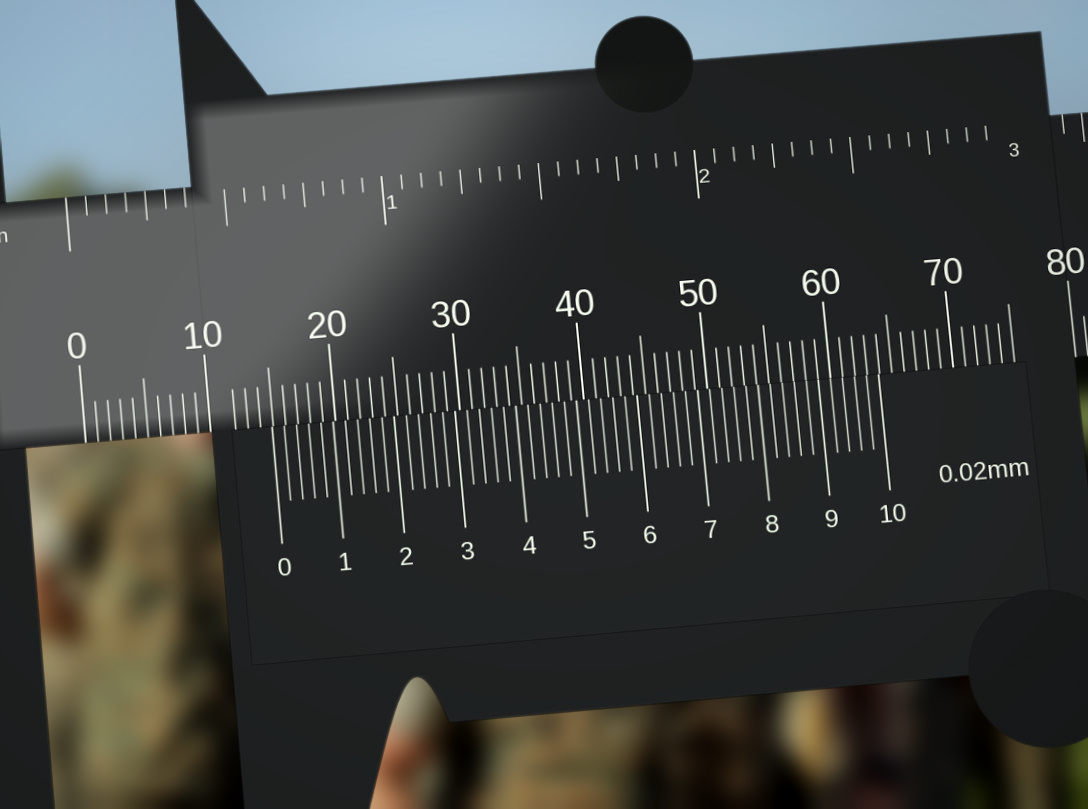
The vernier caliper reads 14.9 mm
